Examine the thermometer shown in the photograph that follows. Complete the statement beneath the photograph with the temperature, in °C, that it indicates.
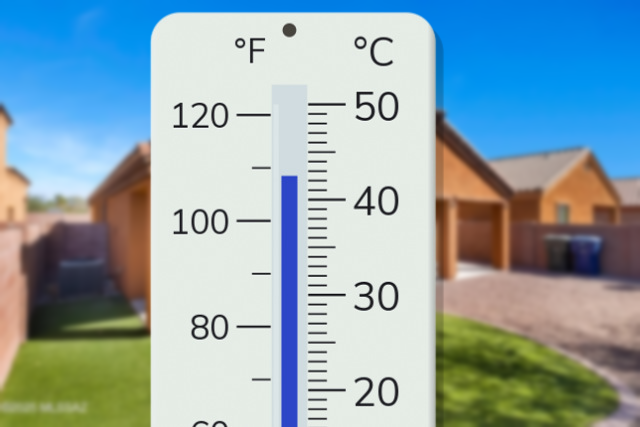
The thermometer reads 42.5 °C
